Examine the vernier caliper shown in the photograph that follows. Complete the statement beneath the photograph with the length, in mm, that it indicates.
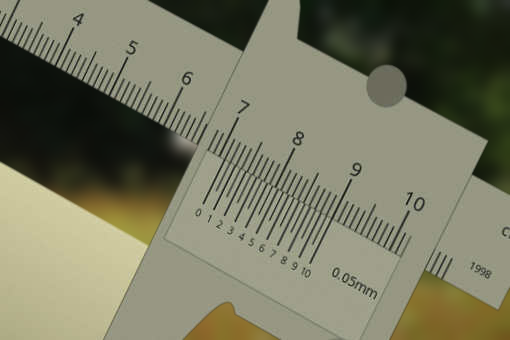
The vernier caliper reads 71.0 mm
